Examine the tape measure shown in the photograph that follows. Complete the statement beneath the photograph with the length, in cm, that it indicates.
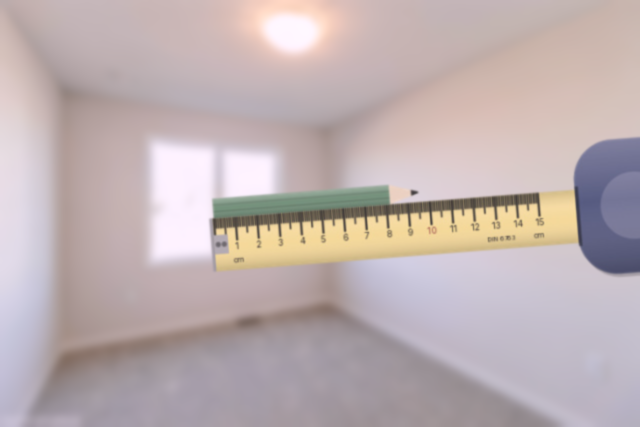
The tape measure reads 9.5 cm
